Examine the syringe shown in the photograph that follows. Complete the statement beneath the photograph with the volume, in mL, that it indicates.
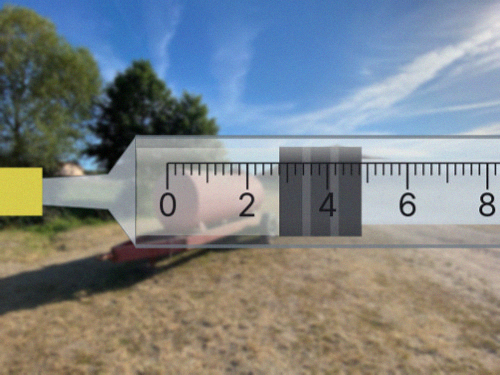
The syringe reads 2.8 mL
